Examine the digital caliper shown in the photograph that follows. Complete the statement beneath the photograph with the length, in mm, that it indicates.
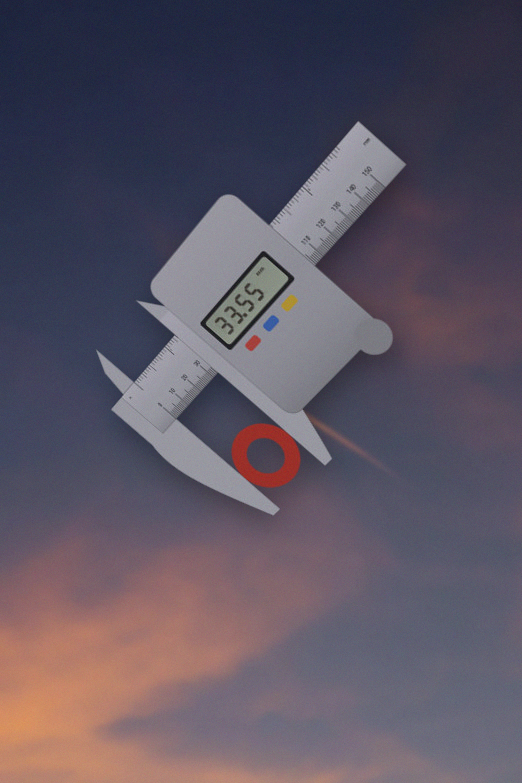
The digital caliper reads 33.55 mm
